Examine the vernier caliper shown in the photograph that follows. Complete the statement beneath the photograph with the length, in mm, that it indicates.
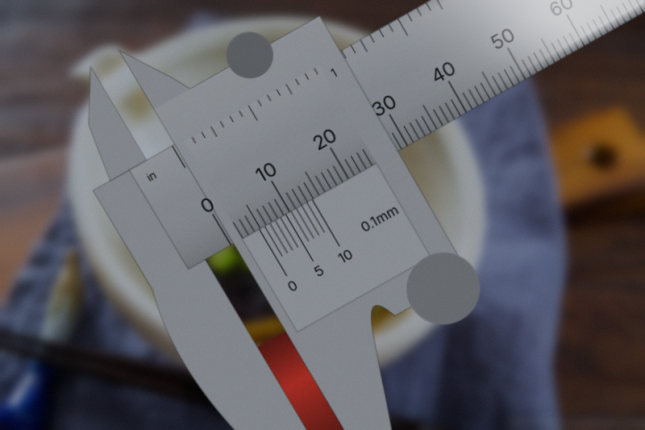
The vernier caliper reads 4.8 mm
